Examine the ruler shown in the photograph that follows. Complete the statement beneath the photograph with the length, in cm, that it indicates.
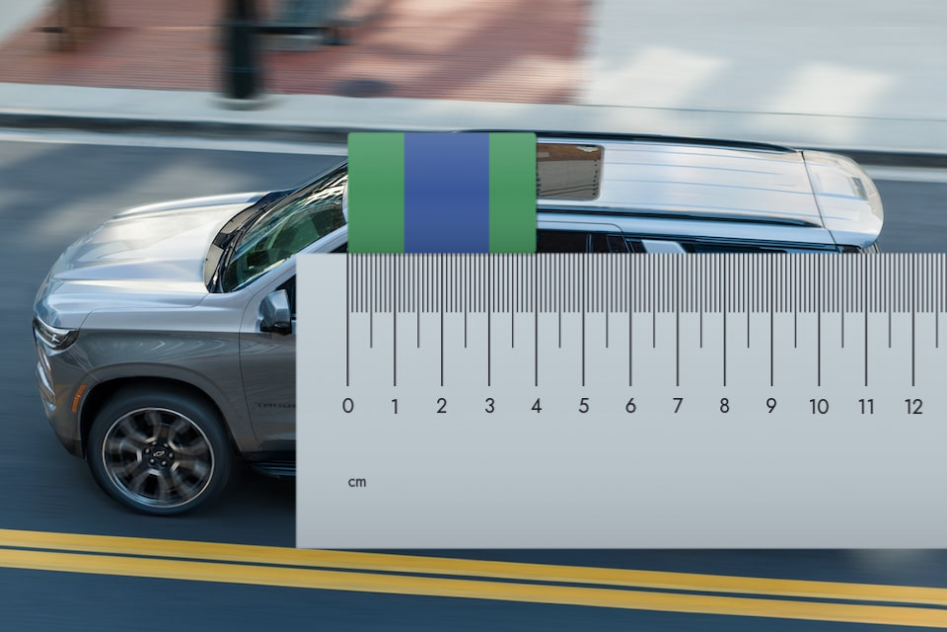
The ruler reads 4 cm
